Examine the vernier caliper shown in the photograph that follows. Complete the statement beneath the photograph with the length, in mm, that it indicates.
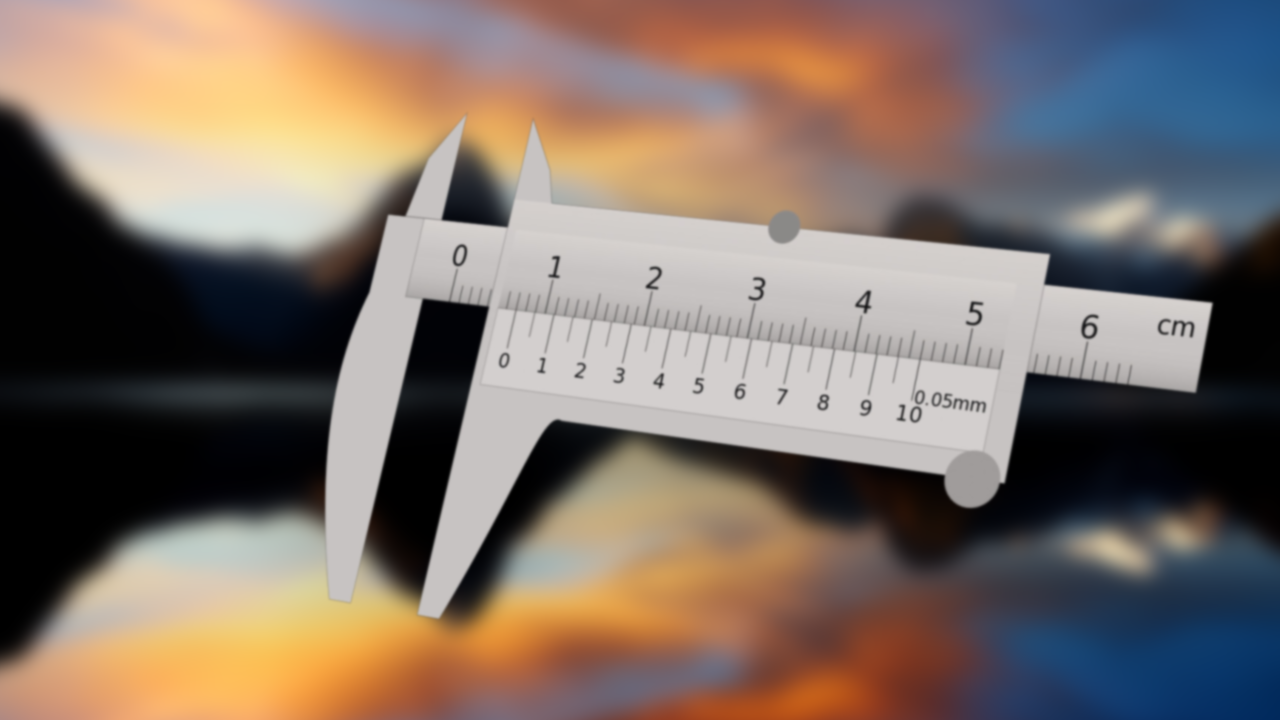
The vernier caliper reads 7.0 mm
